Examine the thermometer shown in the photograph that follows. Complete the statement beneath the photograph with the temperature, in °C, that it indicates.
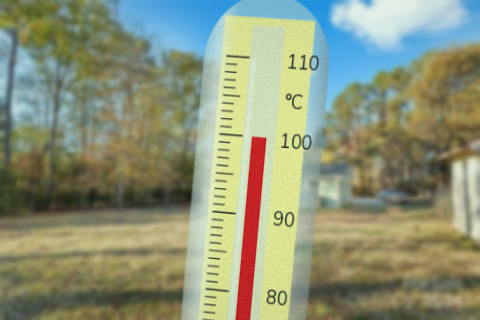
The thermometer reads 100 °C
